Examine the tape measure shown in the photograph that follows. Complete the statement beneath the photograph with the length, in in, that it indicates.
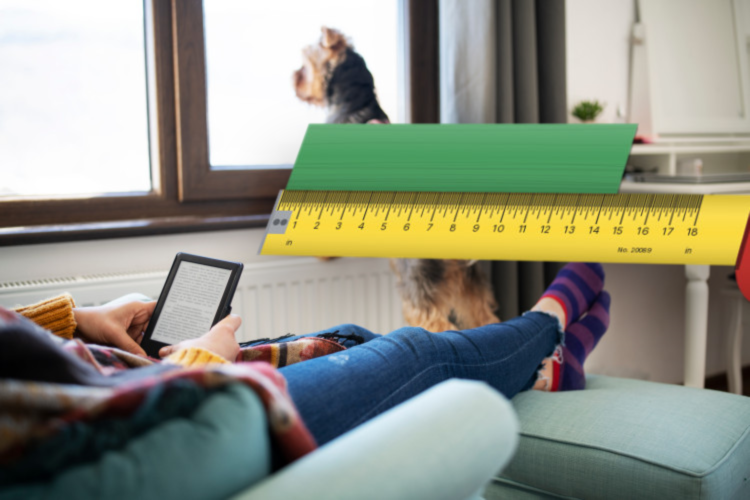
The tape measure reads 14.5 in
